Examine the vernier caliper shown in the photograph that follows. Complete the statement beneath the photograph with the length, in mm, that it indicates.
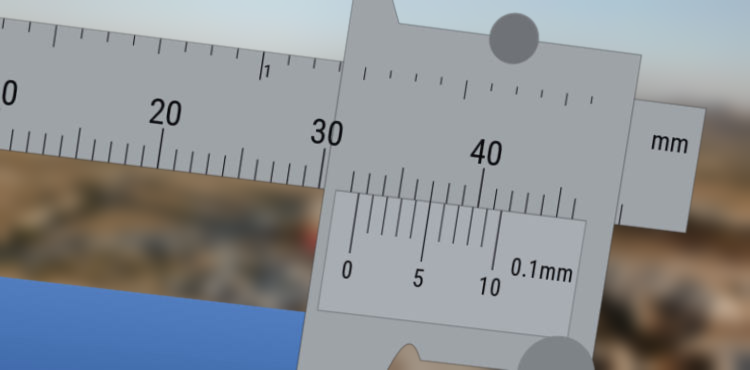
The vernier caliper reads 32.5 mm
